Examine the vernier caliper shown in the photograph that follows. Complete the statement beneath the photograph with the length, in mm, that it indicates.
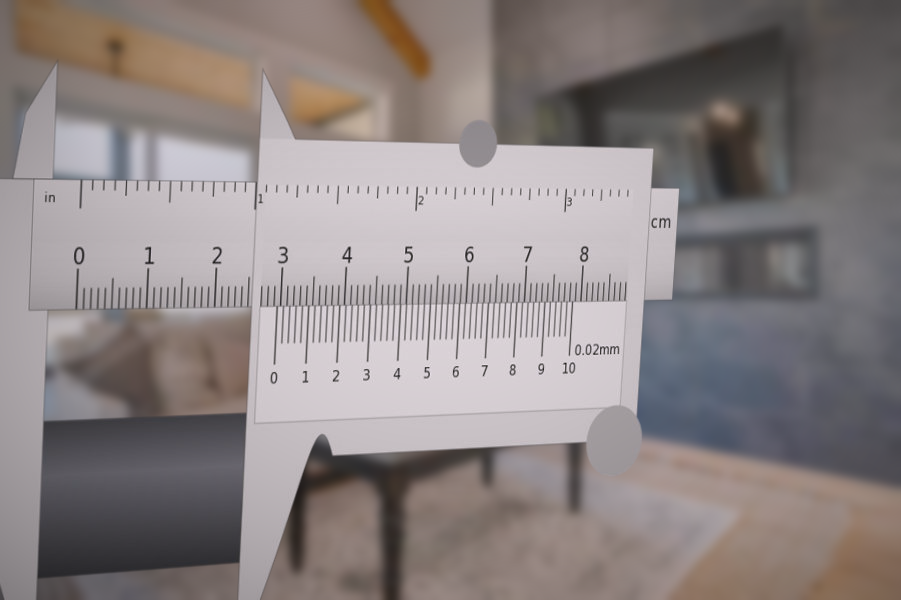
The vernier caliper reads 29.5 mm
